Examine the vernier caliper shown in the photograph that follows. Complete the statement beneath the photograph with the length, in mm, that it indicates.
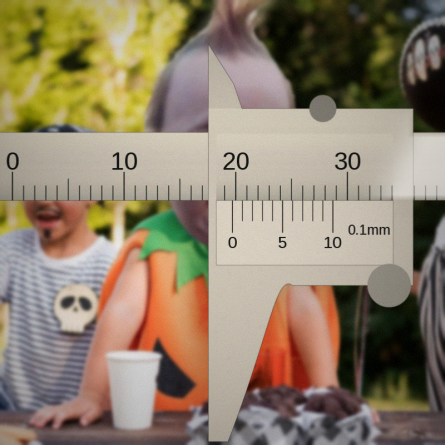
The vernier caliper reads 19.7 mm
